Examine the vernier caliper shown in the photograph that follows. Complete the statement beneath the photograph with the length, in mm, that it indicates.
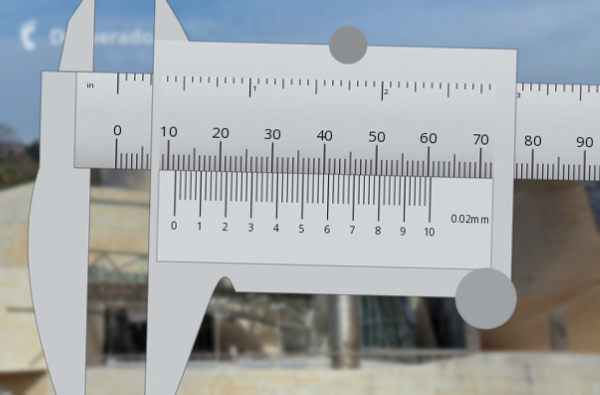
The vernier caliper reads 11.5 mm
